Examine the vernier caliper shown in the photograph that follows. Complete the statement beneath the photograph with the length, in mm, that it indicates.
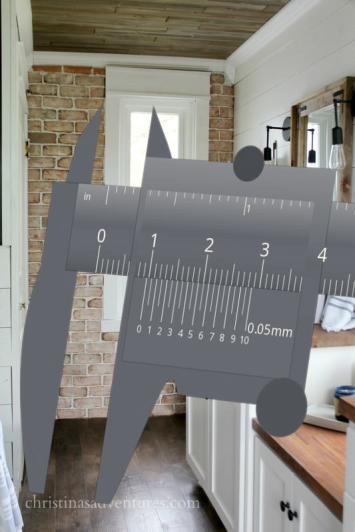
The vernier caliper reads 9.6 mm
